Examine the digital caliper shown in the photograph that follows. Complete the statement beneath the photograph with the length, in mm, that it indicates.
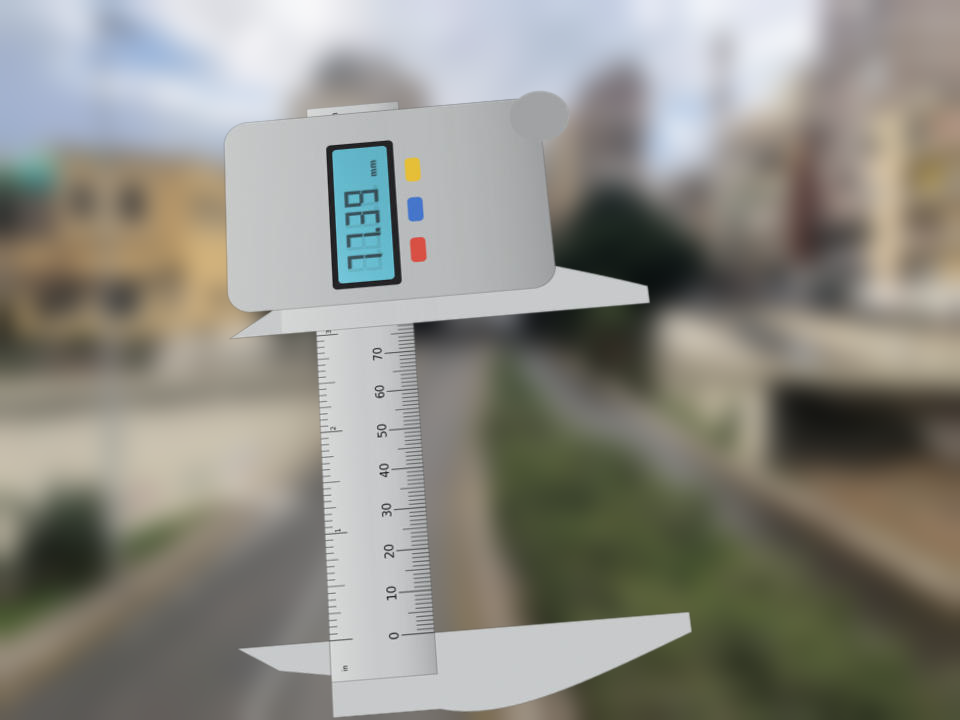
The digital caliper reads 77.39 mm
